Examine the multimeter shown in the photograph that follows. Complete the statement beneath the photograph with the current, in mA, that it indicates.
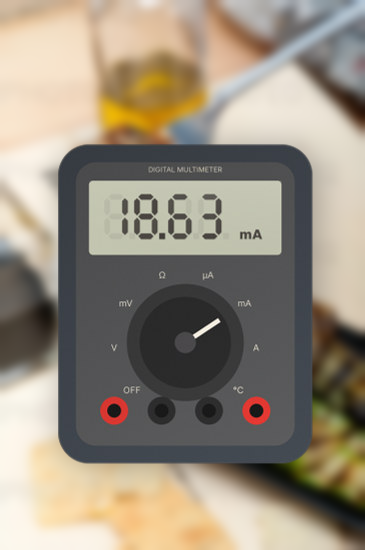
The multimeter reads 18.63 mA
